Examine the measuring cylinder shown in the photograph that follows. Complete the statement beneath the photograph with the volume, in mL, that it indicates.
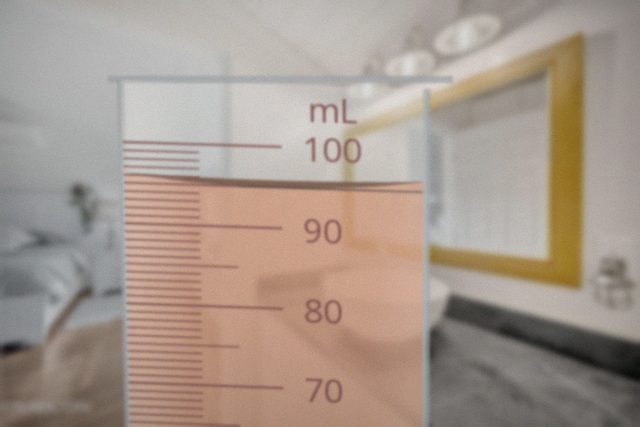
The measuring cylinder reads 95 mL
